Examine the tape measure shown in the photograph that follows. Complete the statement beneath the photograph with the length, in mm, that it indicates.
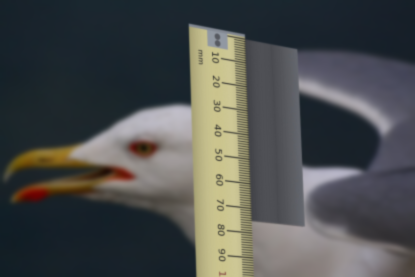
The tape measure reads 75 mm
